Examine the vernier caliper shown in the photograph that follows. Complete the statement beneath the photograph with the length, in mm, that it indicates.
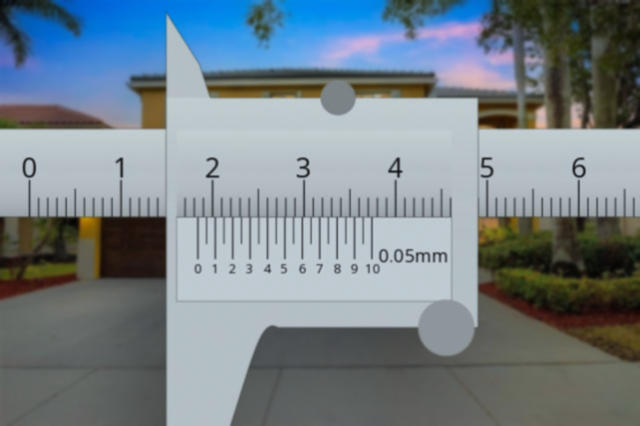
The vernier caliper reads 18.4 mm
